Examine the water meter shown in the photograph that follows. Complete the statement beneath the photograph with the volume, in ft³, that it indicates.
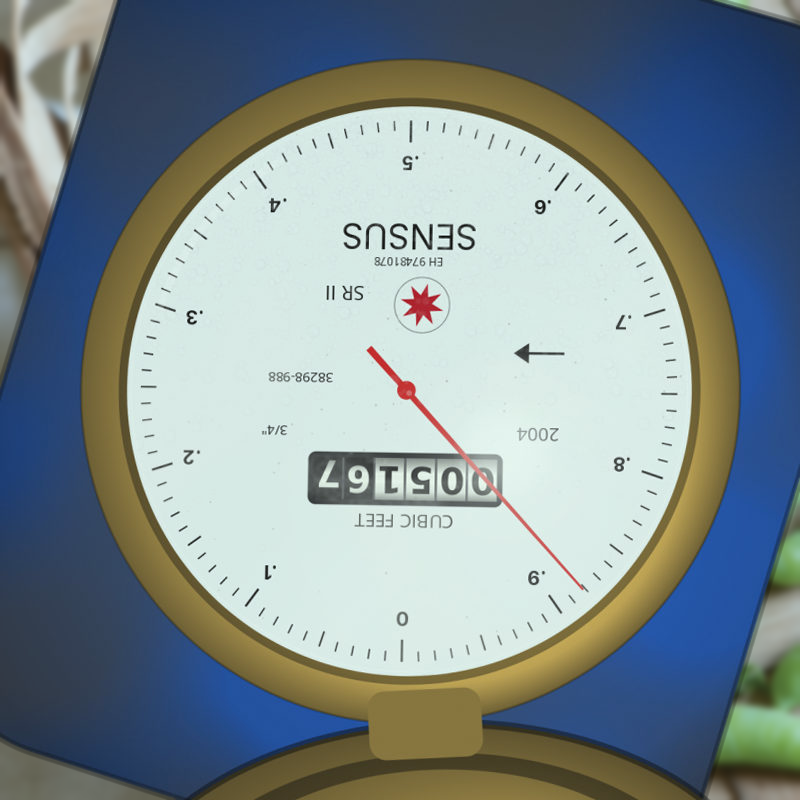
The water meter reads 5166.88 ft³
